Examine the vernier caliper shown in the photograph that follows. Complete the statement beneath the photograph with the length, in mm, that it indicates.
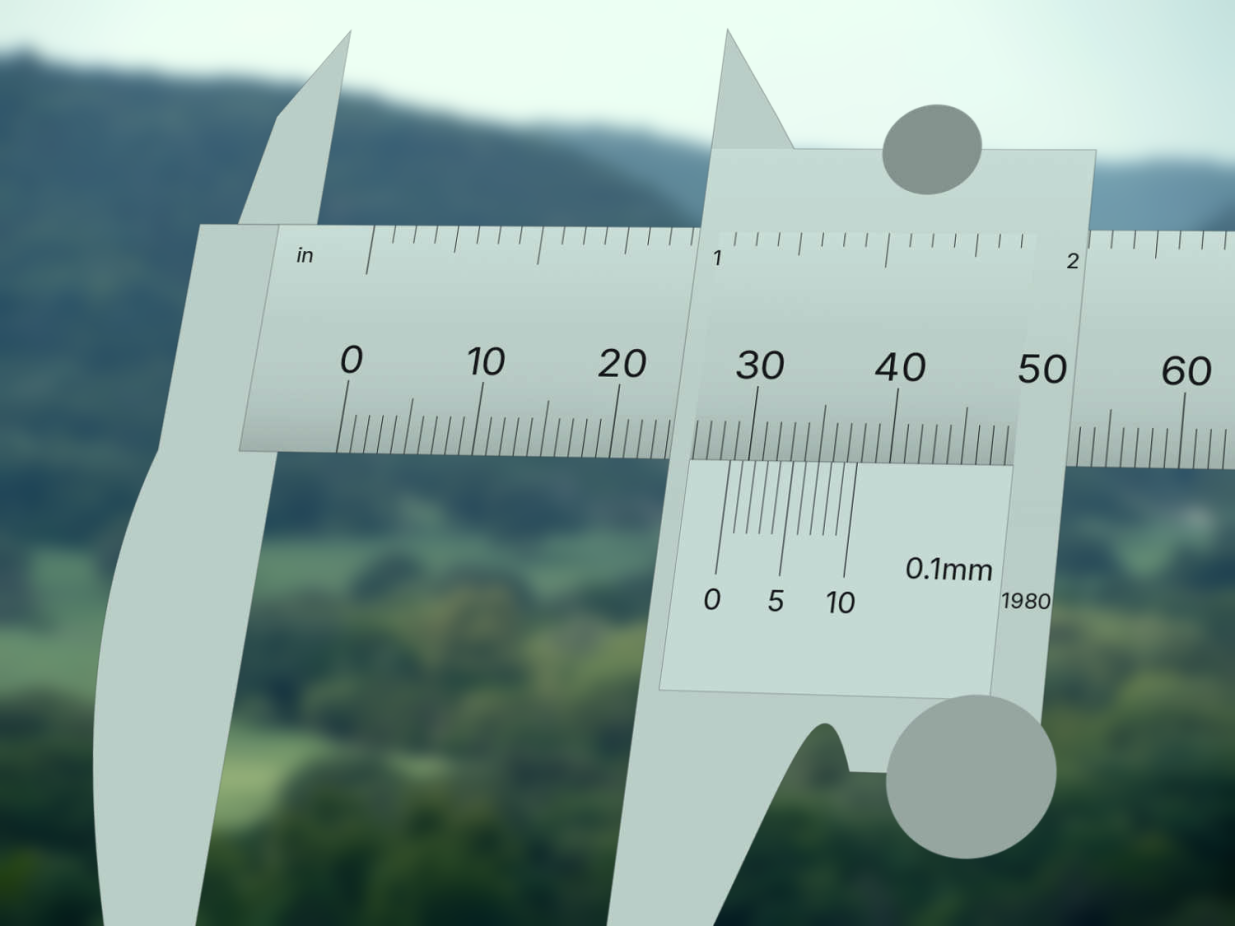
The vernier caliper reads 28.7 mm
